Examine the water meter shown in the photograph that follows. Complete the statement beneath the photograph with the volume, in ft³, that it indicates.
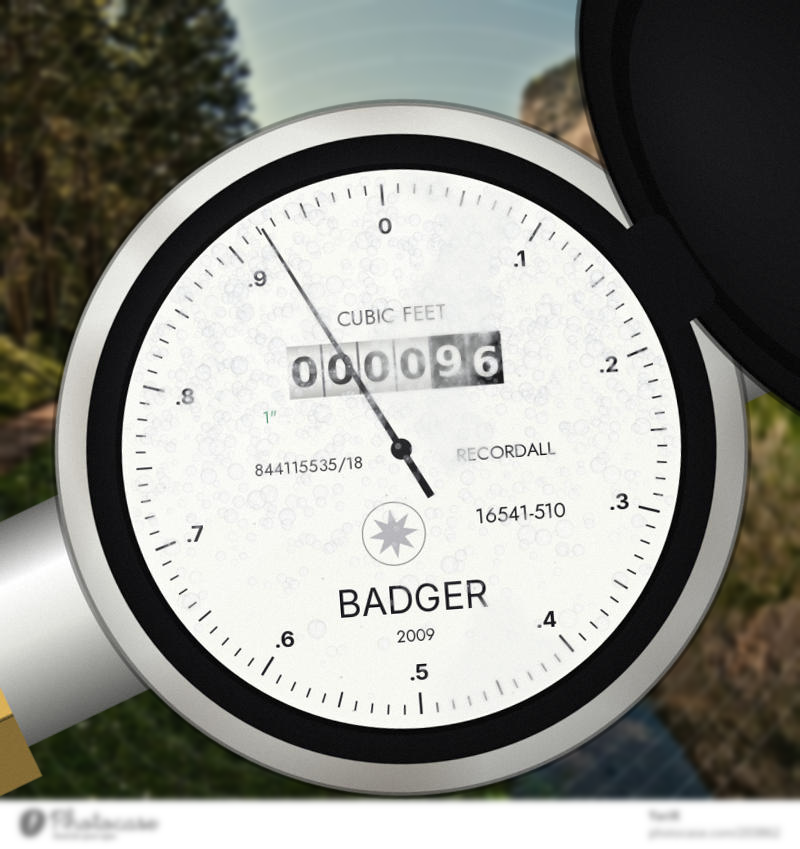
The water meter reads 95.92 ft³
